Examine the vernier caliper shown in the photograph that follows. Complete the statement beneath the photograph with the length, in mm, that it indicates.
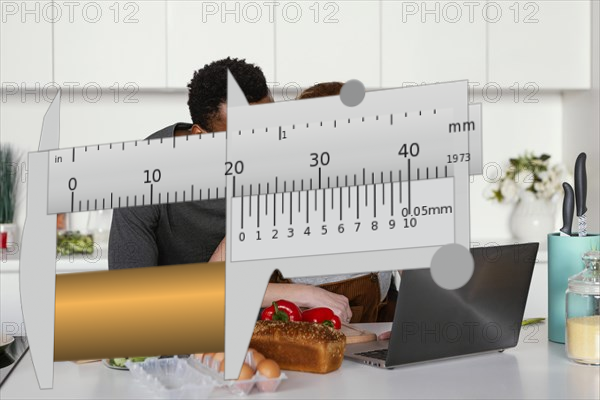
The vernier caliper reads 21.0 mm
